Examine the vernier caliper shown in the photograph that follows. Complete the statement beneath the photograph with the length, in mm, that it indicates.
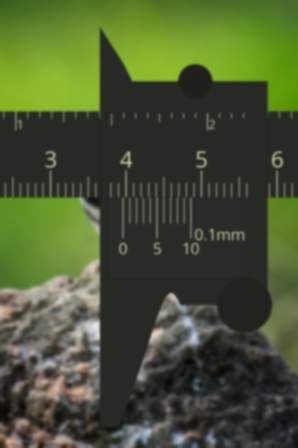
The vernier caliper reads 39.6 mm
